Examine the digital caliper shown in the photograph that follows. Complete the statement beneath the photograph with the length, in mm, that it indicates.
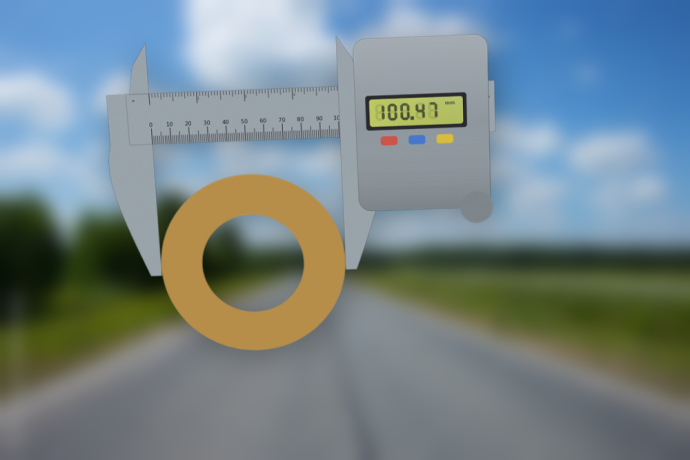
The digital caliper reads 100.47 mm
